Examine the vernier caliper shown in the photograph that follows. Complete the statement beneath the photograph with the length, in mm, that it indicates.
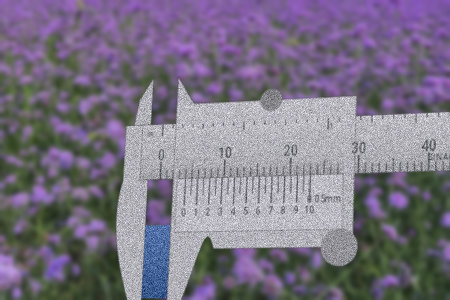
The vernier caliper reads 4.0 mm
